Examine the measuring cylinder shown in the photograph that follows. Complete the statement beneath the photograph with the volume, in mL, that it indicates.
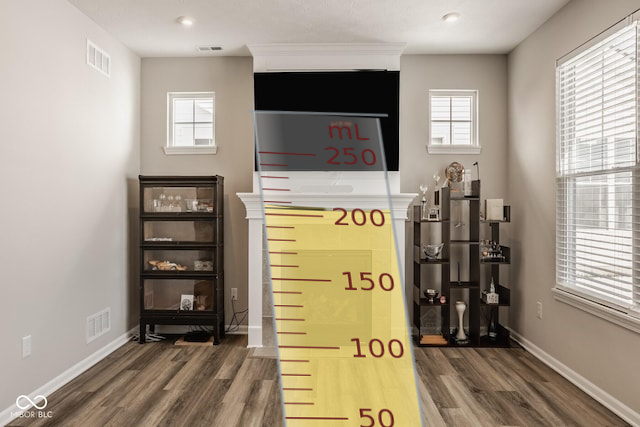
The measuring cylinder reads 205 mL
